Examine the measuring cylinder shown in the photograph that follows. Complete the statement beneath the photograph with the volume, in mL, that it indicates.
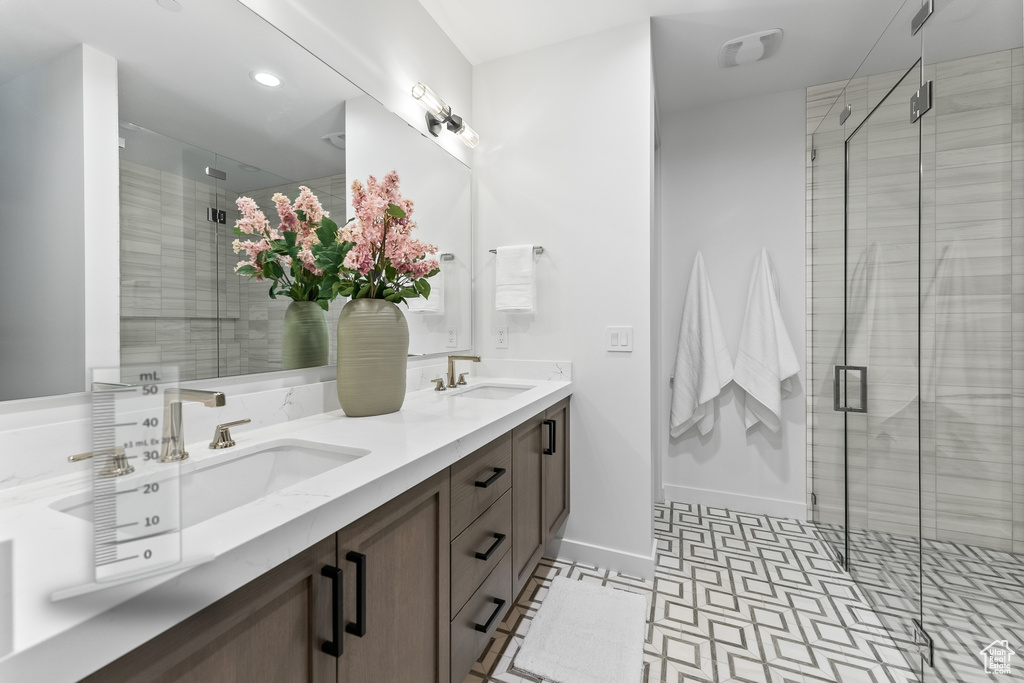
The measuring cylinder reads 5 mL
